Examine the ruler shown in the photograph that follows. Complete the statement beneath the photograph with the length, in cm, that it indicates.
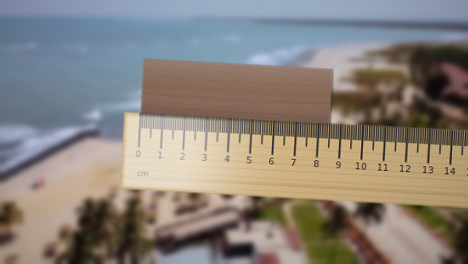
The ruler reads 8.5 cm
